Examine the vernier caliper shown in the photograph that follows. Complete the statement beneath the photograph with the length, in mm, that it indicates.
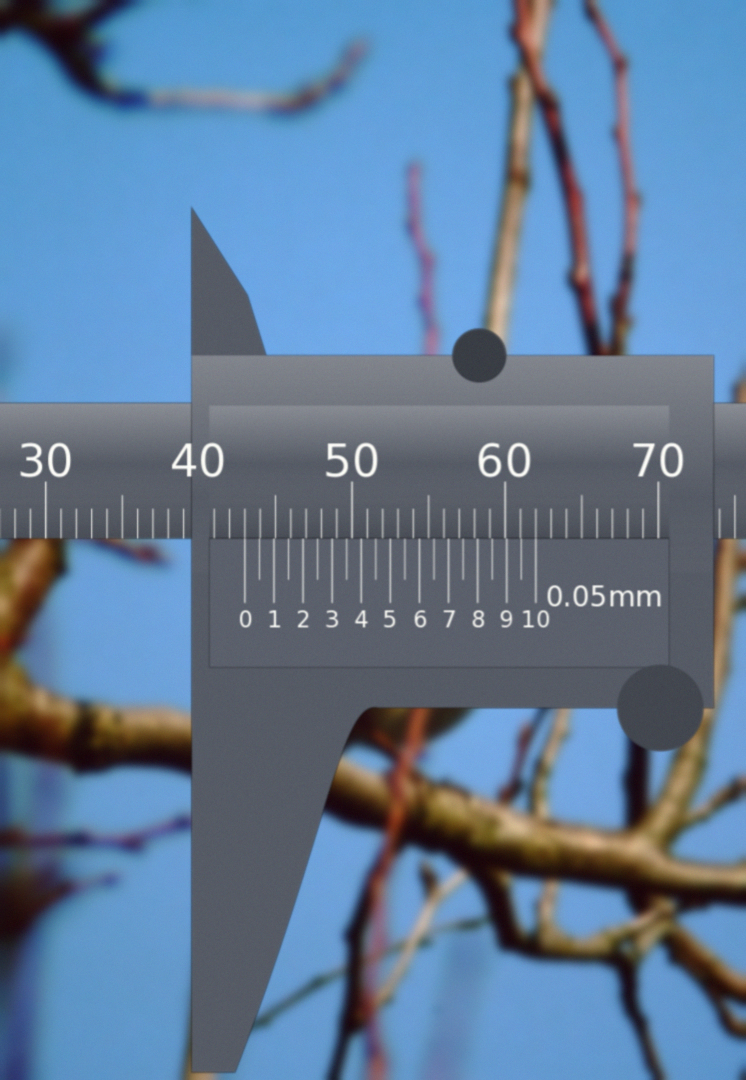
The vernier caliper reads 43.0 mm
